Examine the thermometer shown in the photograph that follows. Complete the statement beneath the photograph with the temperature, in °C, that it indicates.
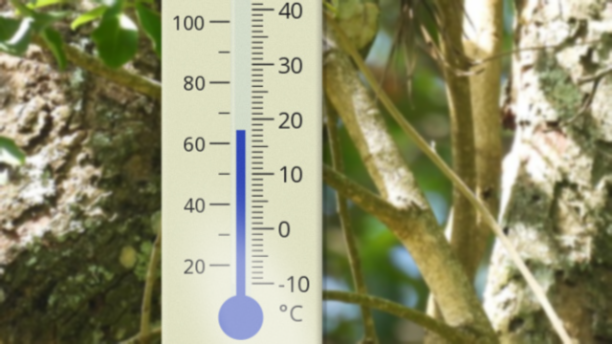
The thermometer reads 18 °C
